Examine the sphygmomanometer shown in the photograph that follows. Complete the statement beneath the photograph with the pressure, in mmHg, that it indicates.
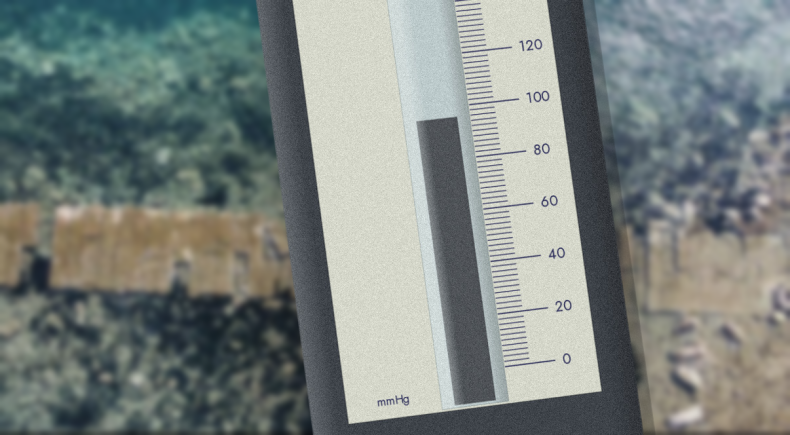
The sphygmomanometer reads 96 mmHg
